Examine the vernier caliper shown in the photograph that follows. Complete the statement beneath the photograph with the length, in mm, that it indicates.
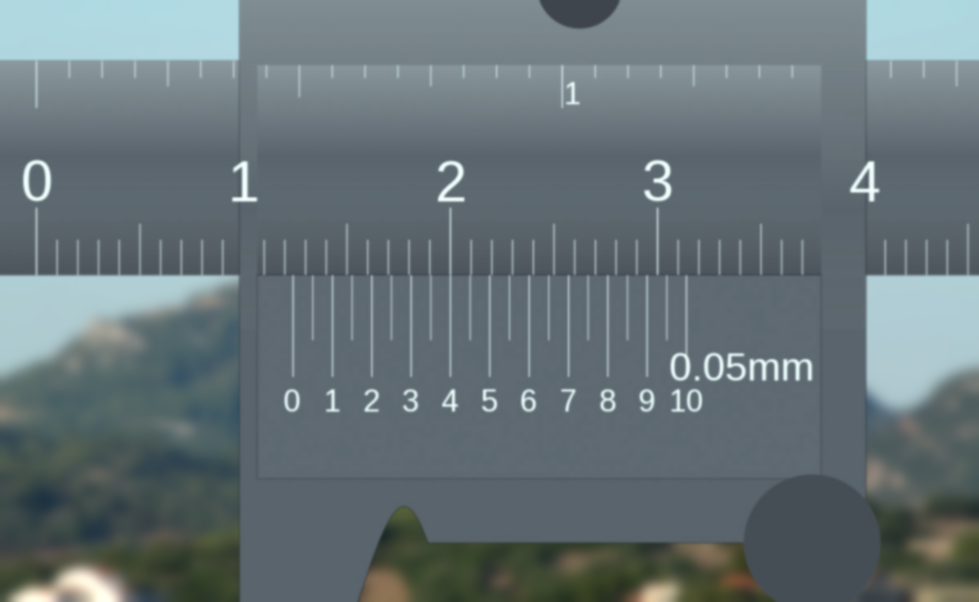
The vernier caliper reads 12.4 mm
